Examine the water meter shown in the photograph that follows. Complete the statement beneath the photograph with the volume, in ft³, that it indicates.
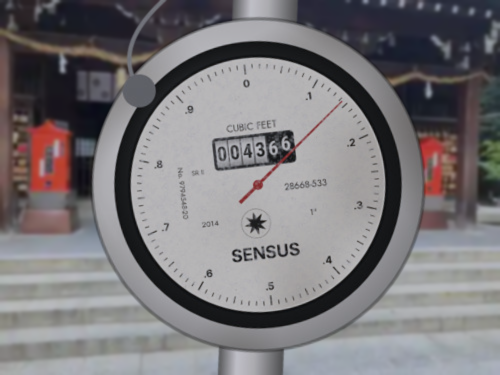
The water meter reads 4366.14 ft³
